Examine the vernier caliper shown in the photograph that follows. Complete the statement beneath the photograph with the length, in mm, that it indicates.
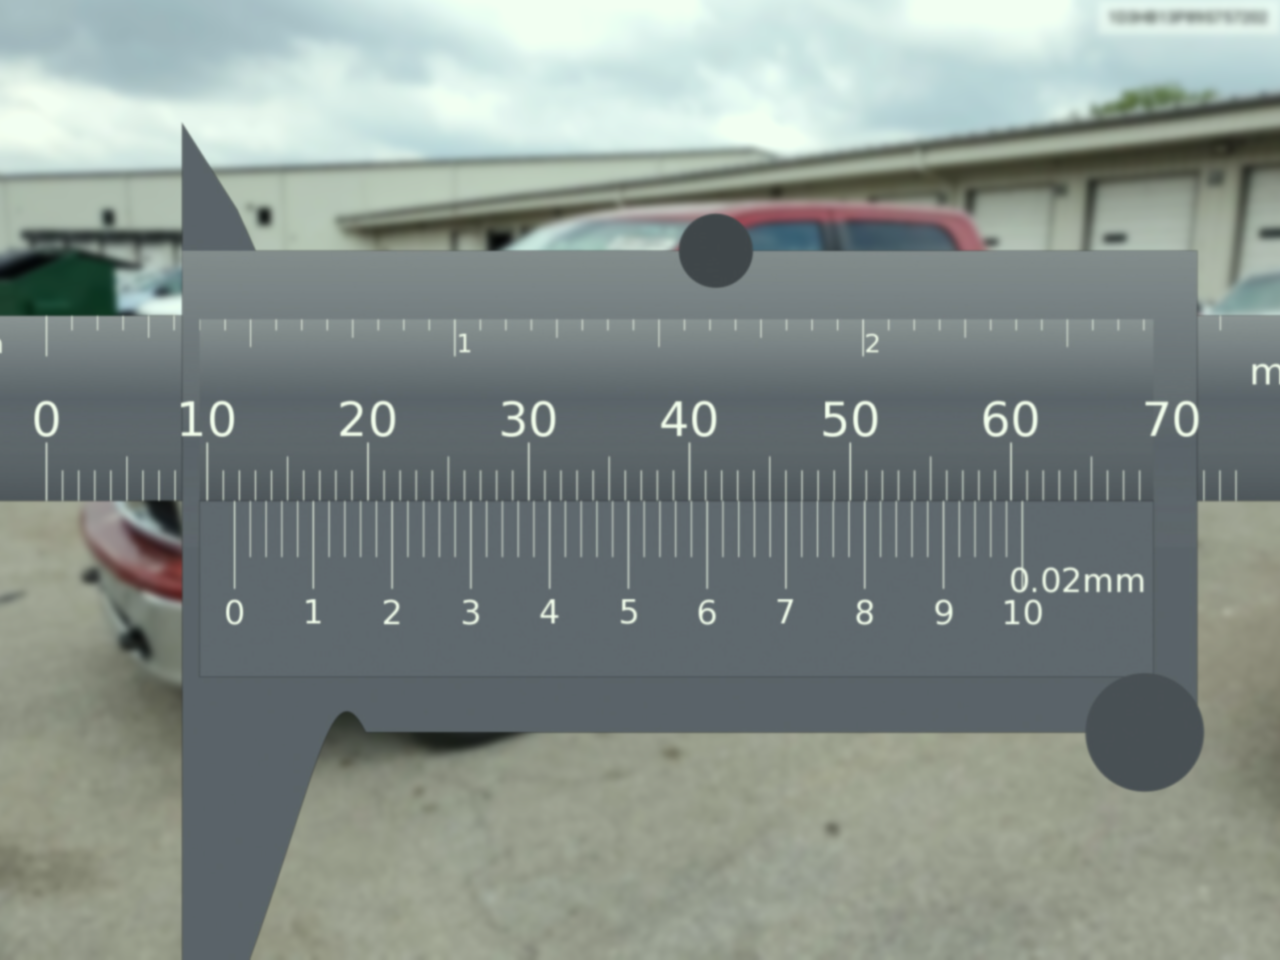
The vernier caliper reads 11.7 mm
